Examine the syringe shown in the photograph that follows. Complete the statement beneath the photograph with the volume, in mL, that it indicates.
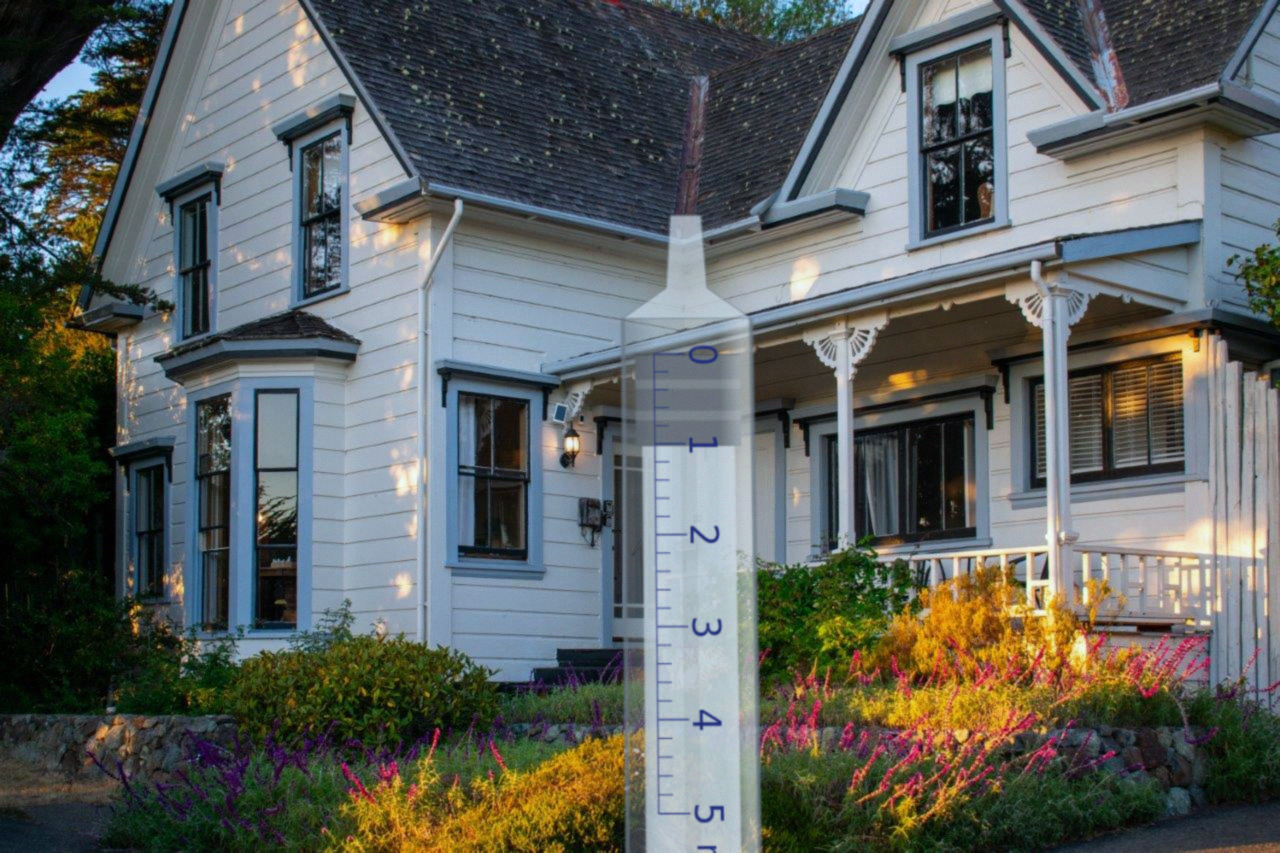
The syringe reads 0 mL
